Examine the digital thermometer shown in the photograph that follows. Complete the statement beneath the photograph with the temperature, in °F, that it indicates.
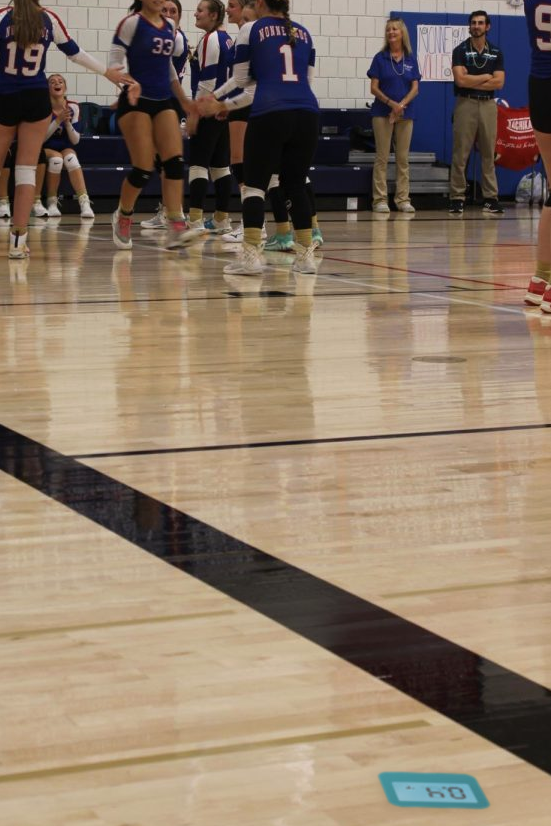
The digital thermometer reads 0.4 °F
